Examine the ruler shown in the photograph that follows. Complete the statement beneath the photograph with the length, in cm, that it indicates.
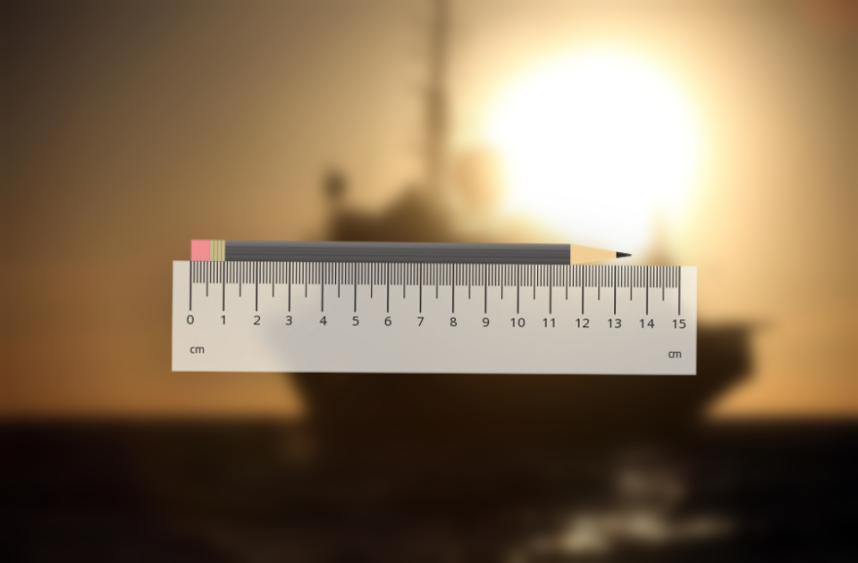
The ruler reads 13.5 cm
